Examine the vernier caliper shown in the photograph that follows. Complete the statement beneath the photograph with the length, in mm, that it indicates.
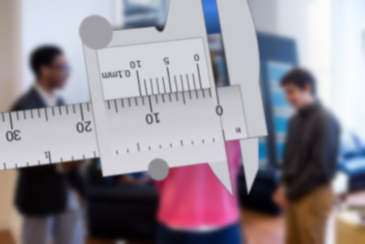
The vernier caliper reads 2.2 mm
